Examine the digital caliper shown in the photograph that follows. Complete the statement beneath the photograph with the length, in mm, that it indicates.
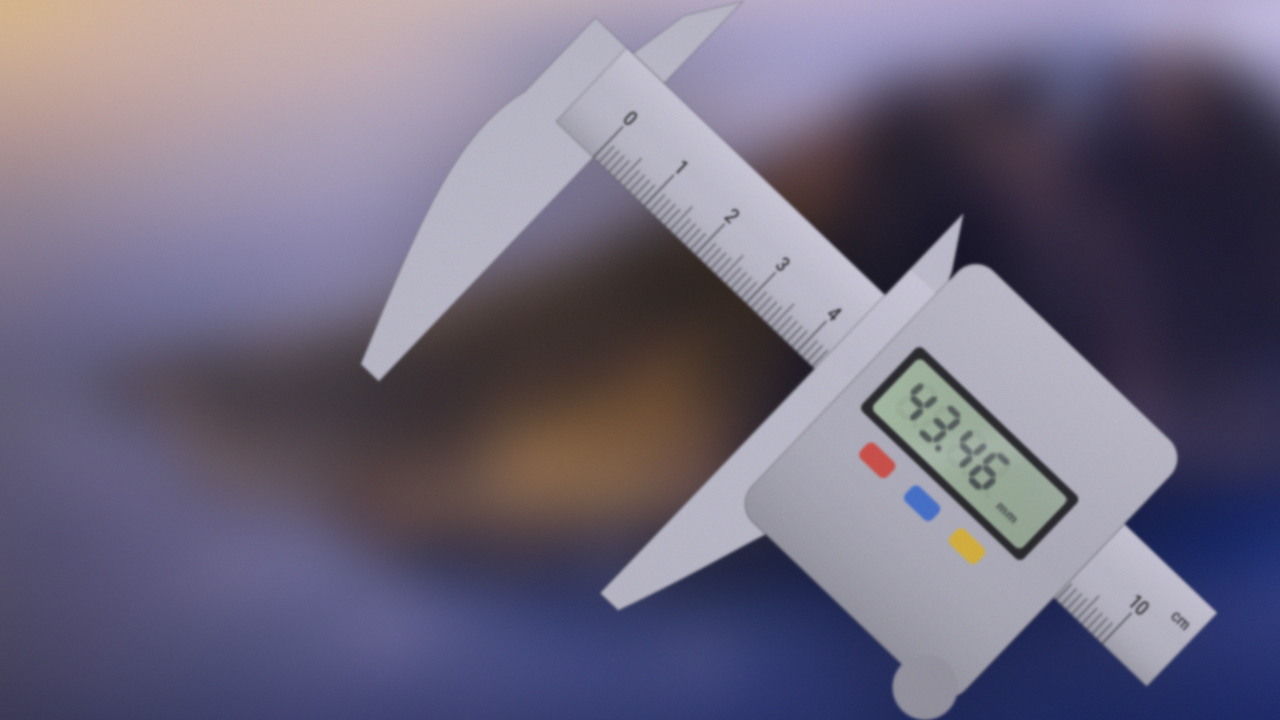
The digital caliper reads 43.46 mm
